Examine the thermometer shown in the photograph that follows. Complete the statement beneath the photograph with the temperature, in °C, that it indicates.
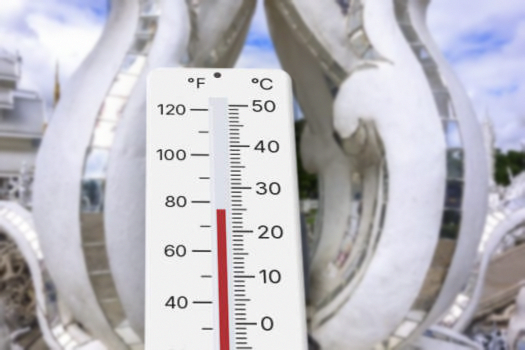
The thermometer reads 25 °C
